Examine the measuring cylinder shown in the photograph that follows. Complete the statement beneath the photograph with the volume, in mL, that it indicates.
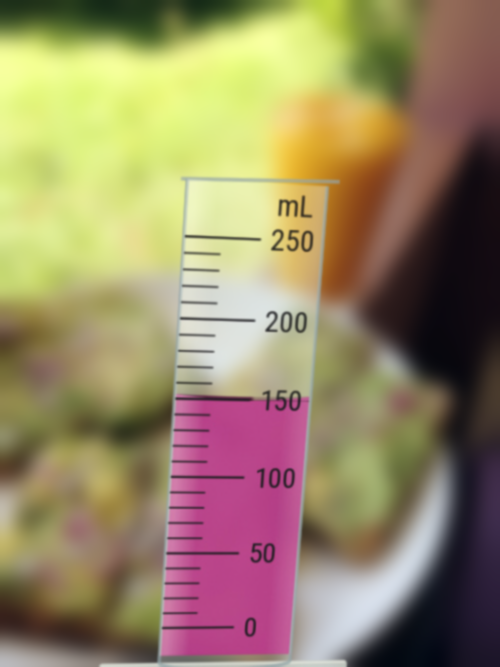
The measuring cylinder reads 150 mL
